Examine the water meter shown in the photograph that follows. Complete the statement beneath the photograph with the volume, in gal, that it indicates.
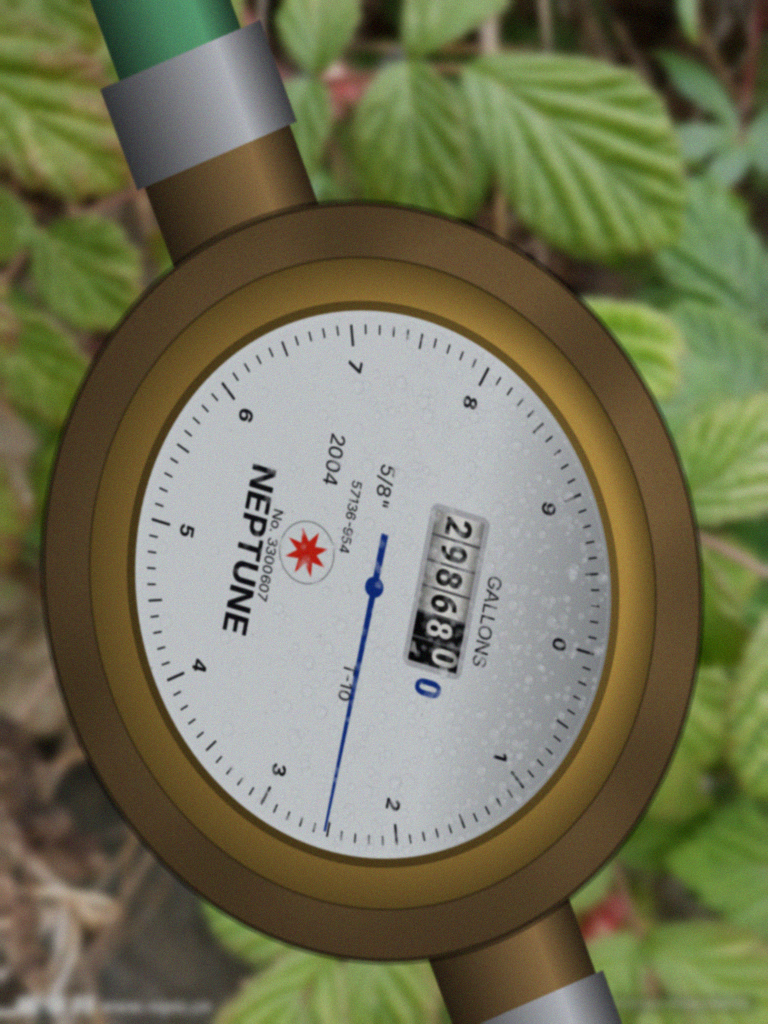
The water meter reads 2986802.5 gal
